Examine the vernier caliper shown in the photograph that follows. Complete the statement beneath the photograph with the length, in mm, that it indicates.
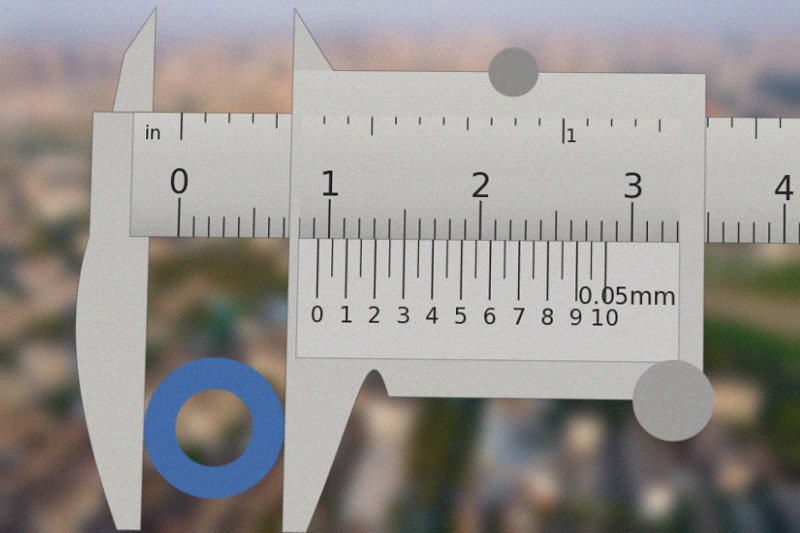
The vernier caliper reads 9.3 mm
